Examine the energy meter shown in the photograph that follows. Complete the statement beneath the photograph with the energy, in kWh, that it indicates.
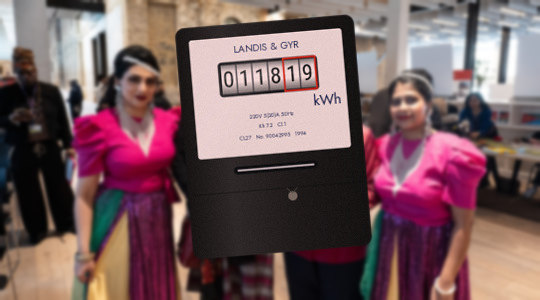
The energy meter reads 118.19 kWh
